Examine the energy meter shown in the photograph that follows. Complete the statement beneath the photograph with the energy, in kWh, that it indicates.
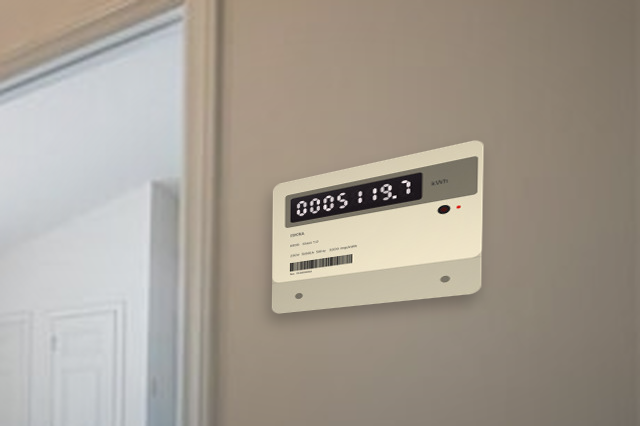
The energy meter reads 5119.7 kWh
